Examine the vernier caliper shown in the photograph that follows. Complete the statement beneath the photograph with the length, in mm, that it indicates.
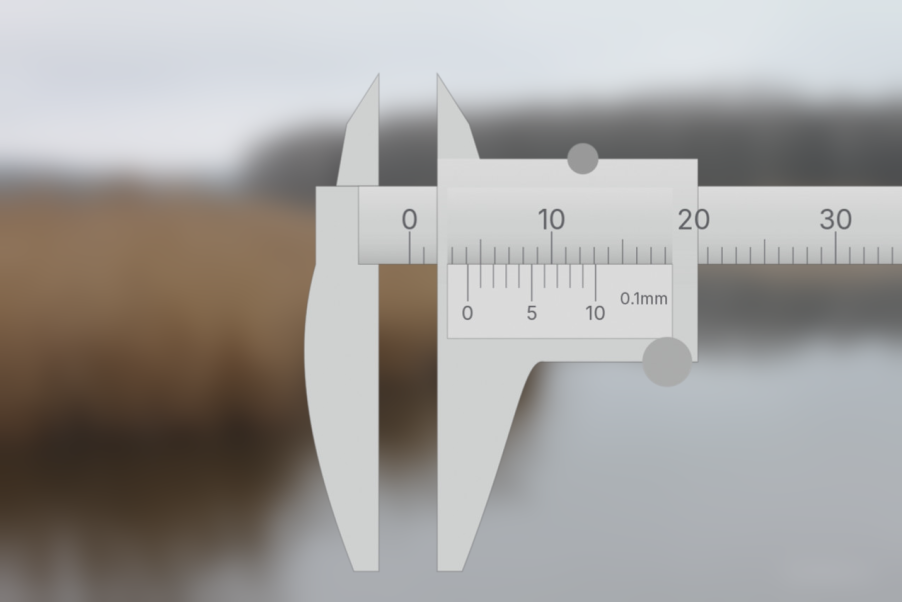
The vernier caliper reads 4.1 mm
